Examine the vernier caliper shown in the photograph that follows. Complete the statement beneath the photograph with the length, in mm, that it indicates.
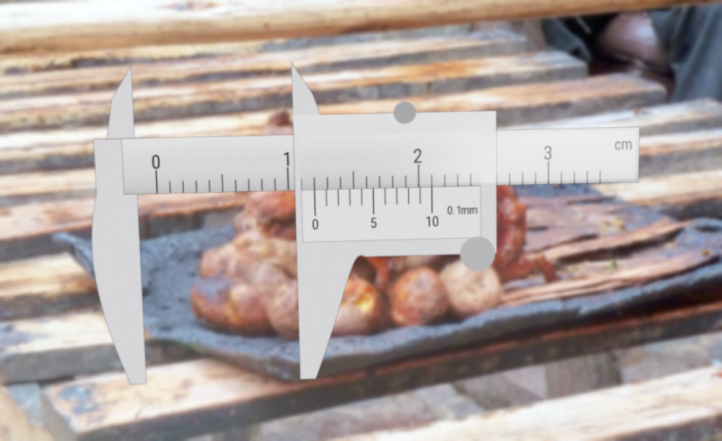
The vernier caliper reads 12.0 mm
